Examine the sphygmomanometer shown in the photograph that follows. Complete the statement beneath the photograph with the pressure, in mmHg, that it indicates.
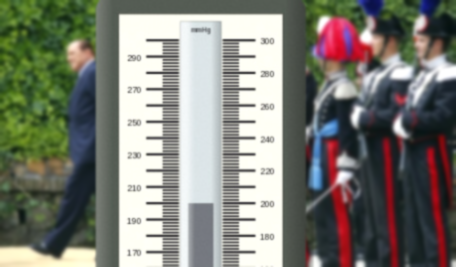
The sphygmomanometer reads 200 mmHg
